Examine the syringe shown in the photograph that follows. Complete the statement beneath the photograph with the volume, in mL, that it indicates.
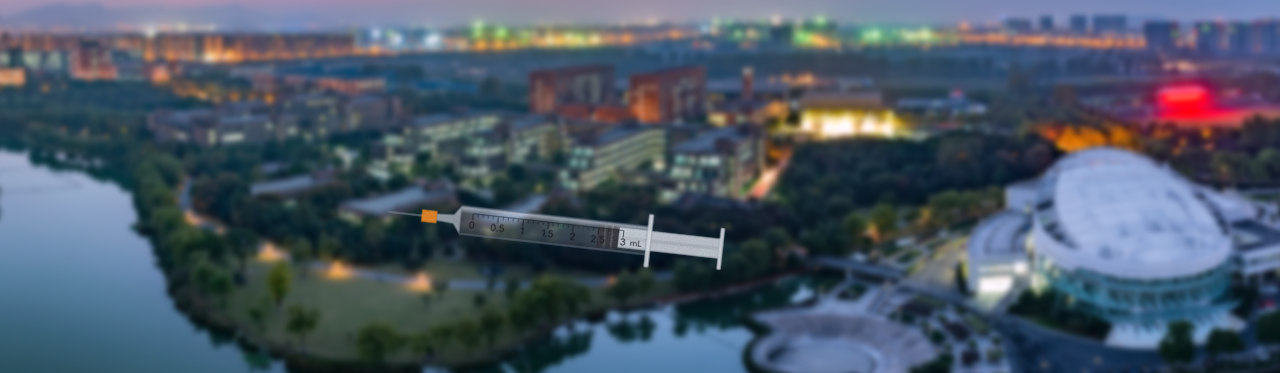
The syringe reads 2.5 mL
